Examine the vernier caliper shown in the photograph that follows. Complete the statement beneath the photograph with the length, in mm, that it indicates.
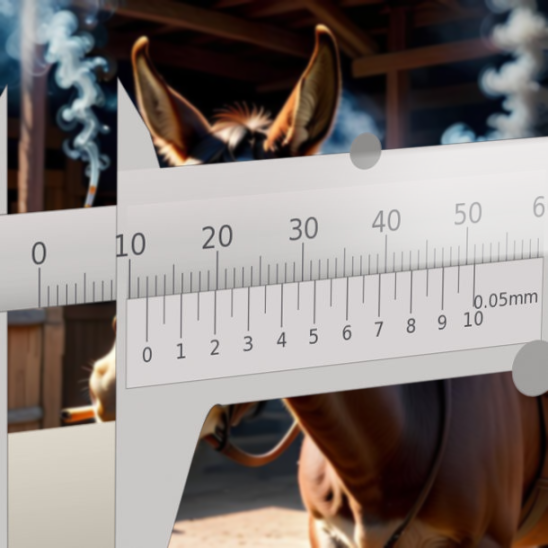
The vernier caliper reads 12.0 mm
